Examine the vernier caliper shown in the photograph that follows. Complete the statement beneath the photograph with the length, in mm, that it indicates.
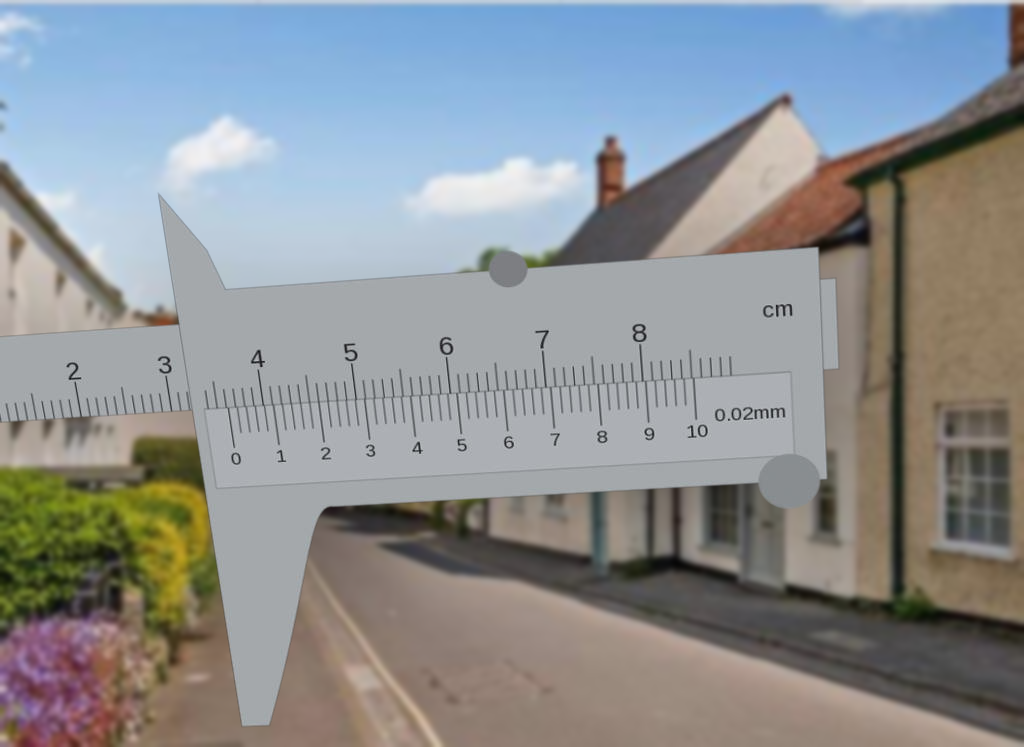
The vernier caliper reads 36.2 mm
